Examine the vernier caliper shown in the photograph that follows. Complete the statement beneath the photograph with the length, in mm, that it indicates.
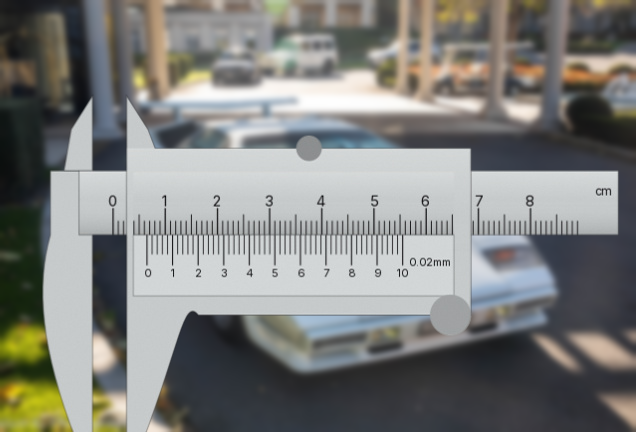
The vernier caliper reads 6.5 mm
